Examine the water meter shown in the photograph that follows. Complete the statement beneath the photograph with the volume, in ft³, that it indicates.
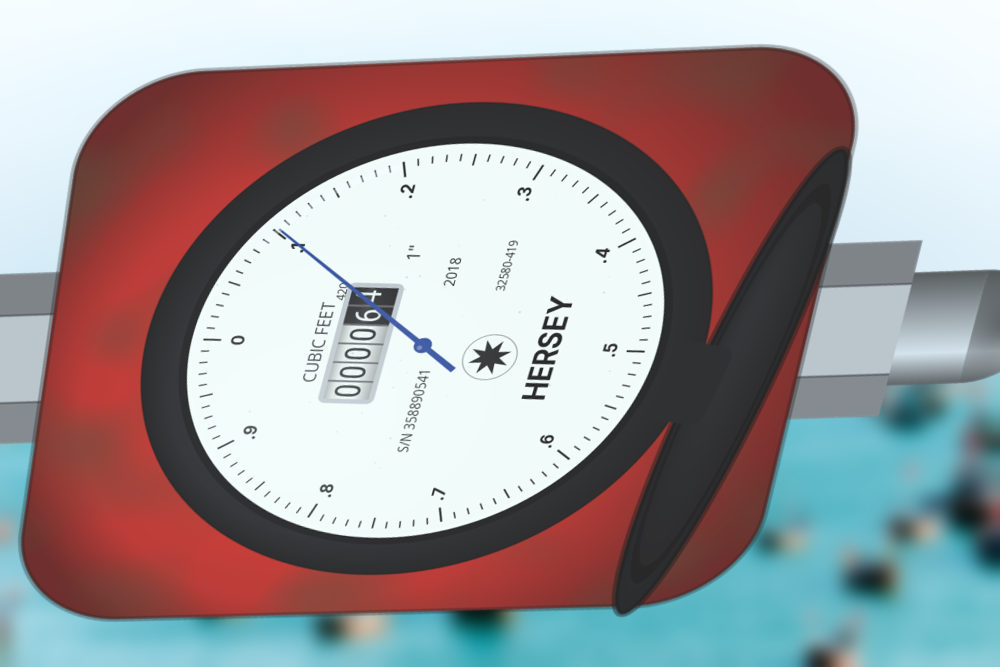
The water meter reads 64.10 ft³
